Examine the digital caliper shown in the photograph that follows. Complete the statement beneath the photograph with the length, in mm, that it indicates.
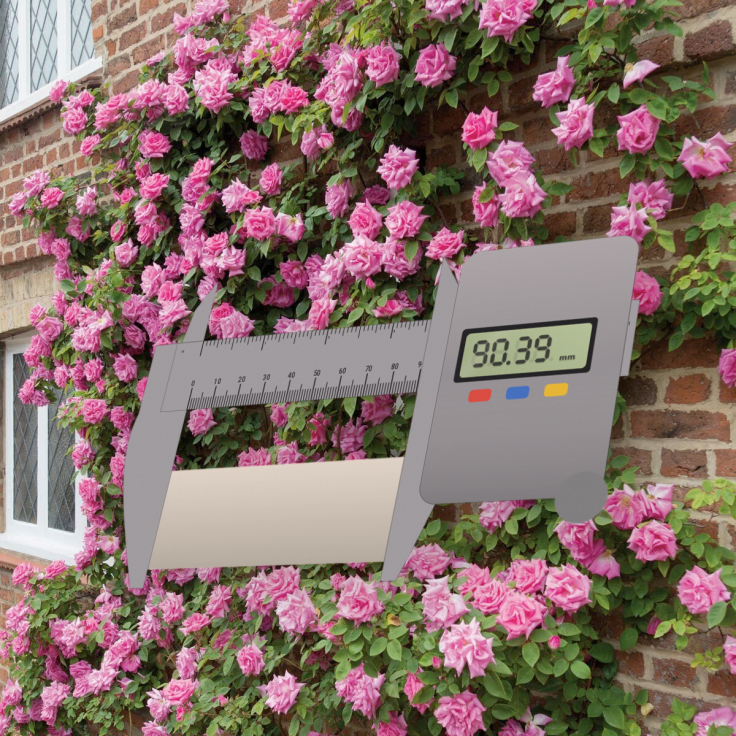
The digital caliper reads 90.39 mm
